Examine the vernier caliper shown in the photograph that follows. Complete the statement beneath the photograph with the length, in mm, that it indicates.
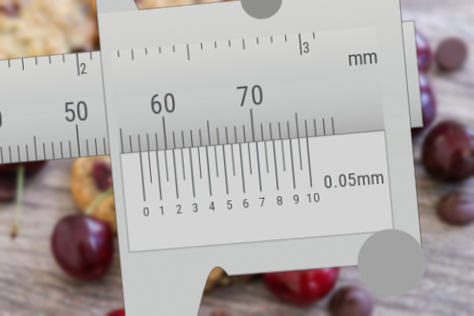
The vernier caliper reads 57.0 mm
